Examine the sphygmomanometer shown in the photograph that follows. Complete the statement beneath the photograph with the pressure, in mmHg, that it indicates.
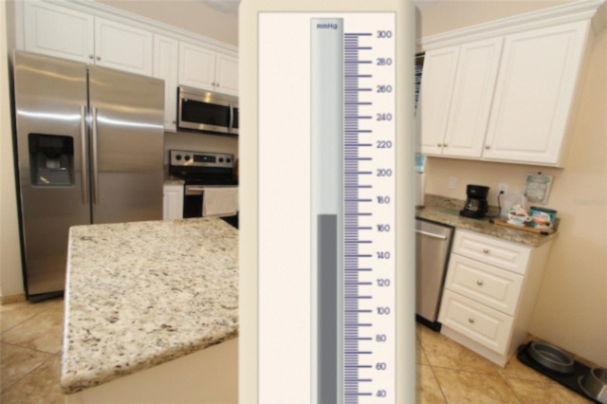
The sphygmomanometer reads 170 mmHg
